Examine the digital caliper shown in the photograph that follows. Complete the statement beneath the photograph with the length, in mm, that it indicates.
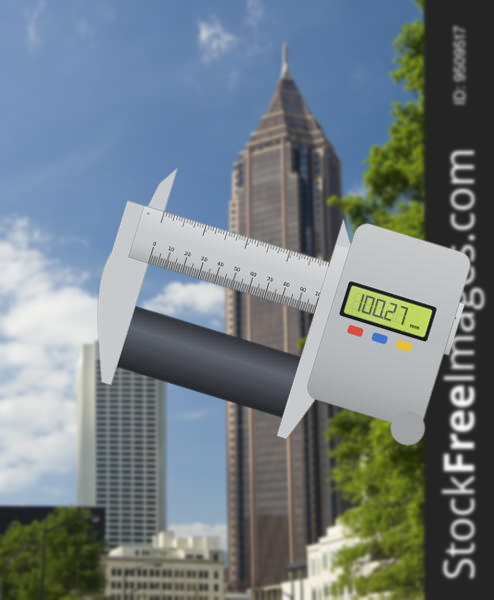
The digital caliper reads 100.27 mm
